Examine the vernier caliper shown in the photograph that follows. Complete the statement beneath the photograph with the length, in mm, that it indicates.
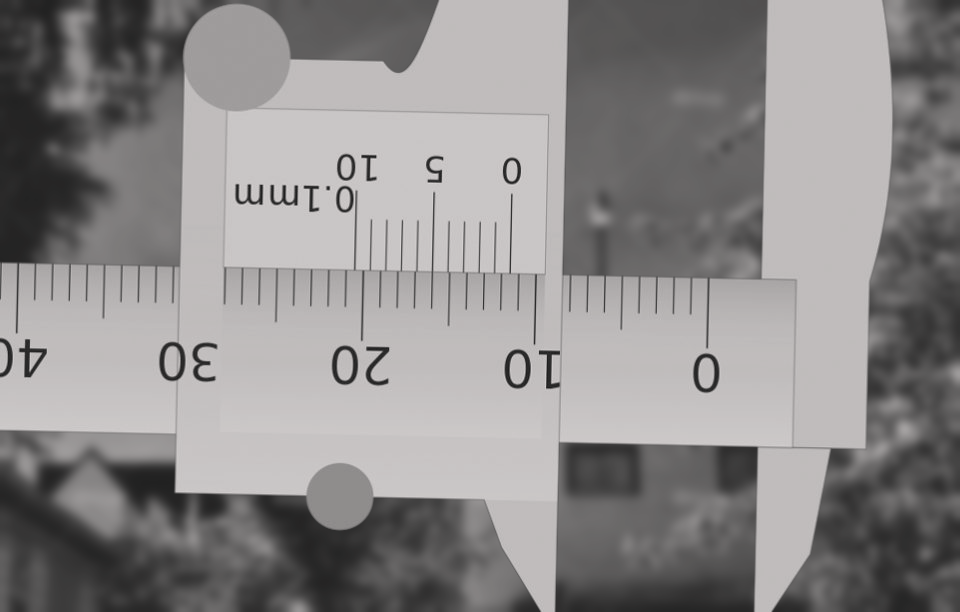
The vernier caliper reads 11.5 mm
